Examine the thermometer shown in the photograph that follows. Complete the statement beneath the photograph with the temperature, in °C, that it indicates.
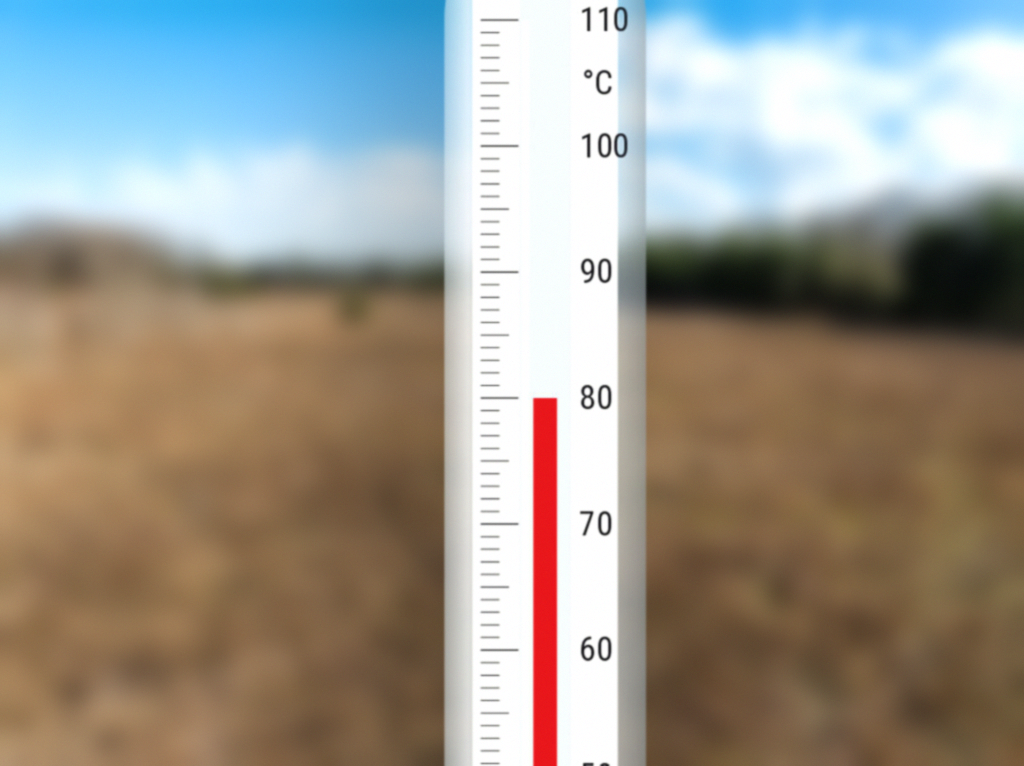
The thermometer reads 80 °C
